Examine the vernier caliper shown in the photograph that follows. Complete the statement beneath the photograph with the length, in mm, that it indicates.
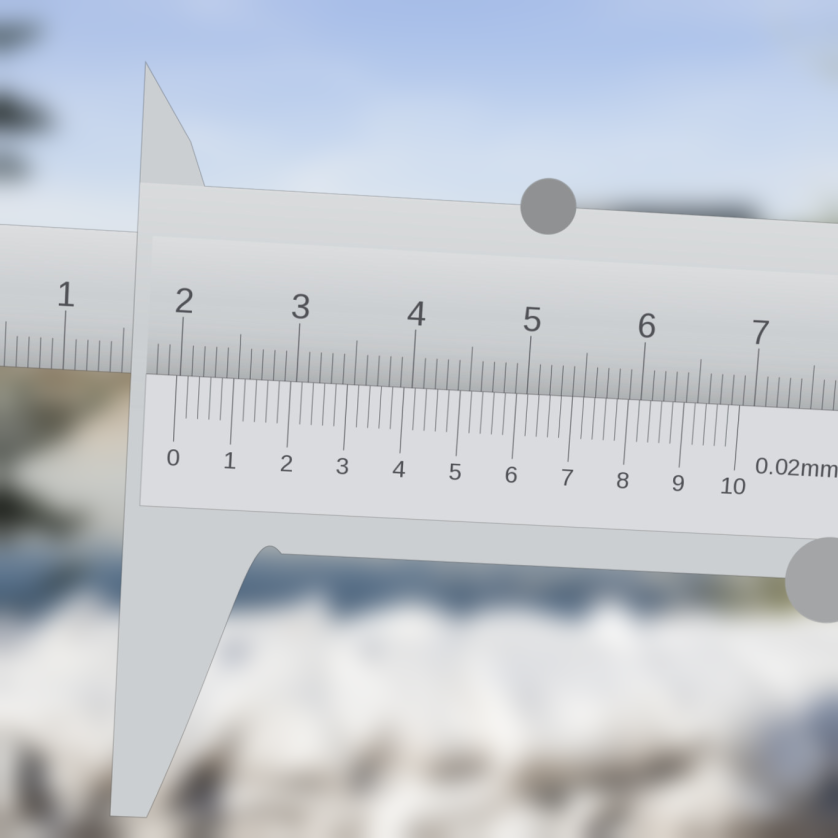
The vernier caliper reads 19.7 mm
